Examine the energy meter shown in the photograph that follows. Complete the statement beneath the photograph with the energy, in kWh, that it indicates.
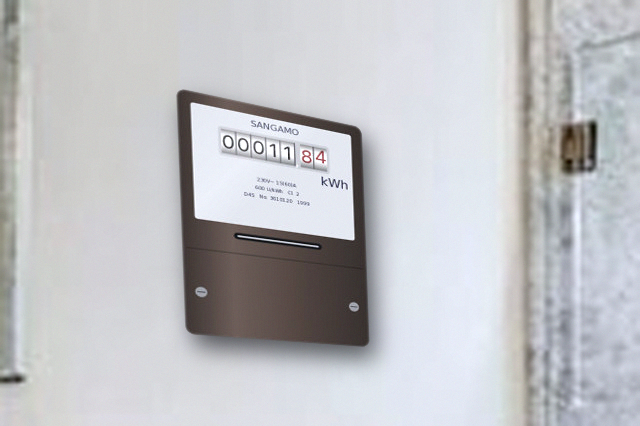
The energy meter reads 11.84 kWh
